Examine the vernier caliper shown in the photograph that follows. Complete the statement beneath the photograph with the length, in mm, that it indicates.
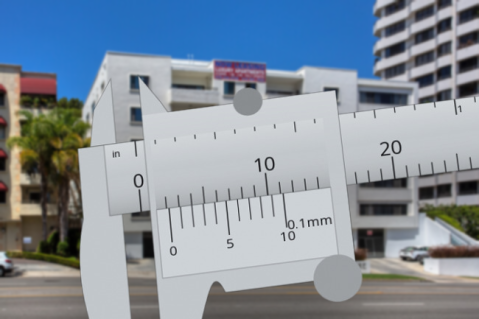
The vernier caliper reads 2.2 mm
